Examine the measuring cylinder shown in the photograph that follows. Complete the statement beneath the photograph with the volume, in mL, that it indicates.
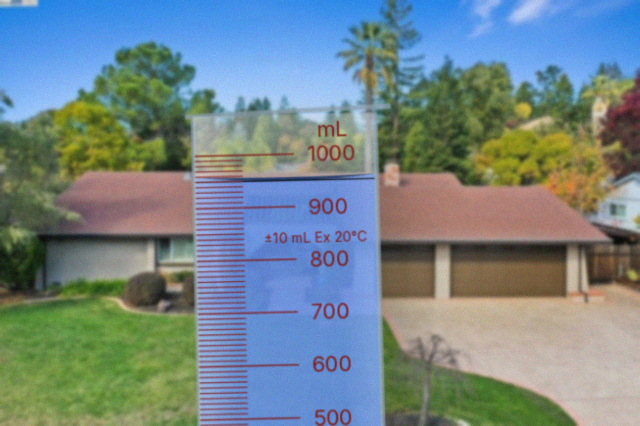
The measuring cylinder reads 950 mL
